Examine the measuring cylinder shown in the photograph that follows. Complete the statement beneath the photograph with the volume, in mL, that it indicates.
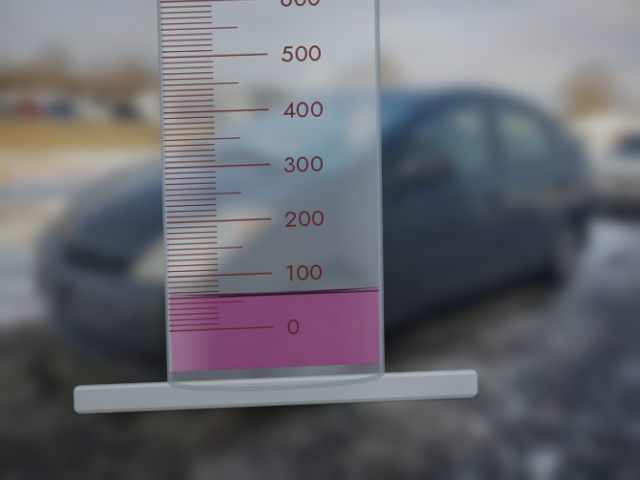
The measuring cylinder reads 60 mL
